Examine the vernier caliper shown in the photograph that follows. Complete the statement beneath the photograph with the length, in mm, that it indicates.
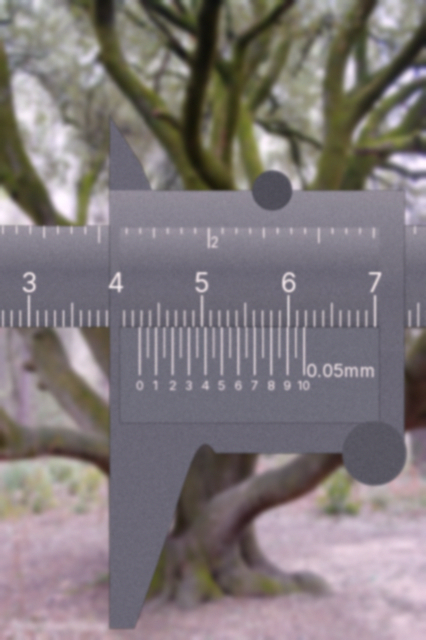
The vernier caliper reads 42.8 mm
